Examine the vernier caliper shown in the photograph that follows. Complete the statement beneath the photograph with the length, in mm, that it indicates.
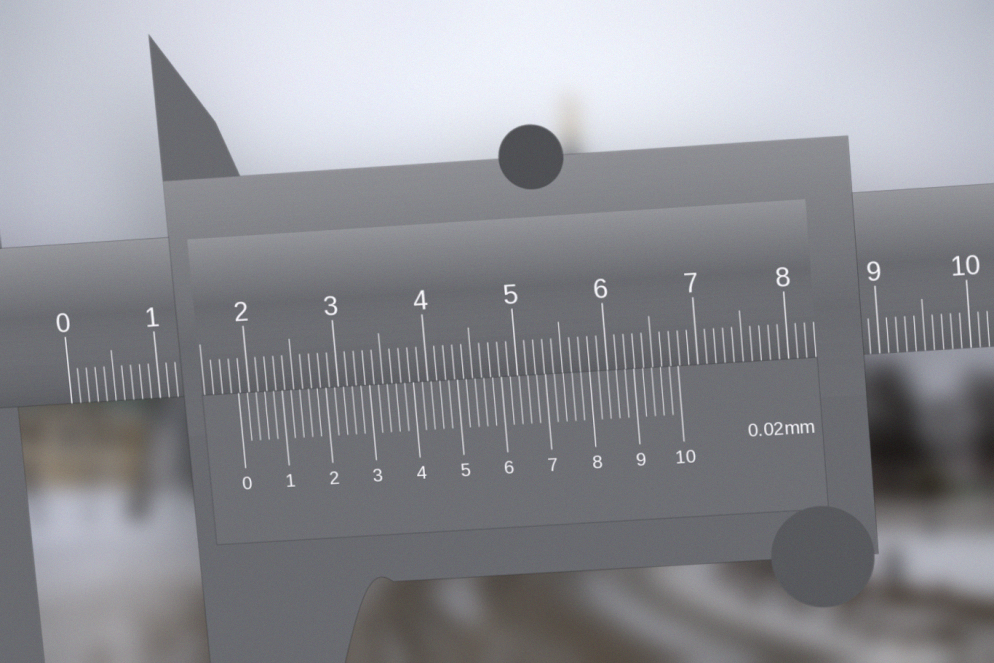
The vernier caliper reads 18.8 mm
